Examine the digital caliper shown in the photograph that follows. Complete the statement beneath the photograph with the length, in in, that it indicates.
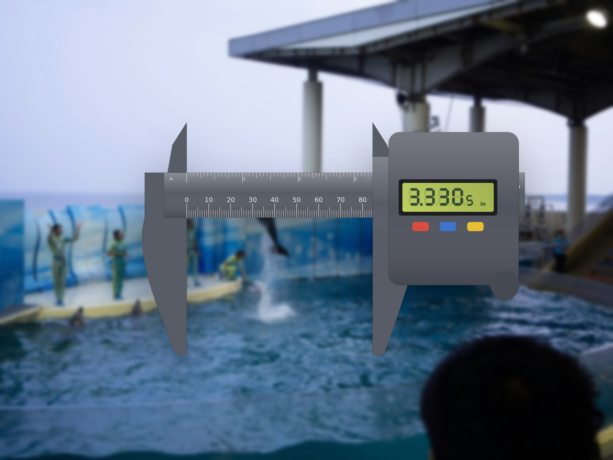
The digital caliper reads 3.3305 in
